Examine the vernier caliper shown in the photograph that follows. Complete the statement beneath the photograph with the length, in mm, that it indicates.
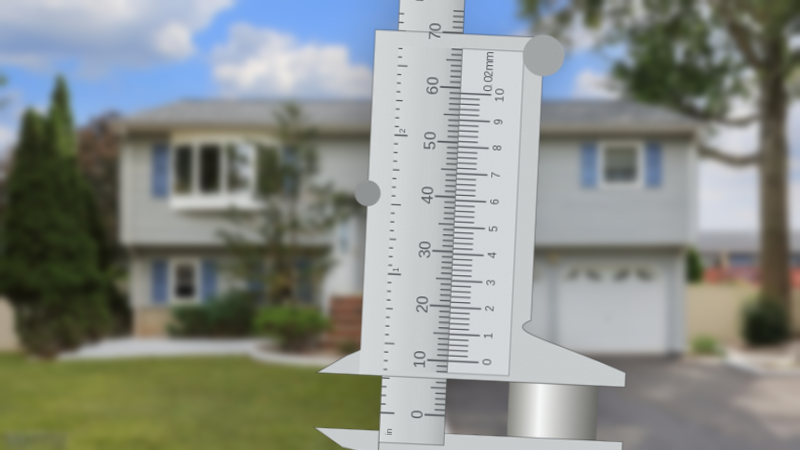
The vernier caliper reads 10.0 mm
